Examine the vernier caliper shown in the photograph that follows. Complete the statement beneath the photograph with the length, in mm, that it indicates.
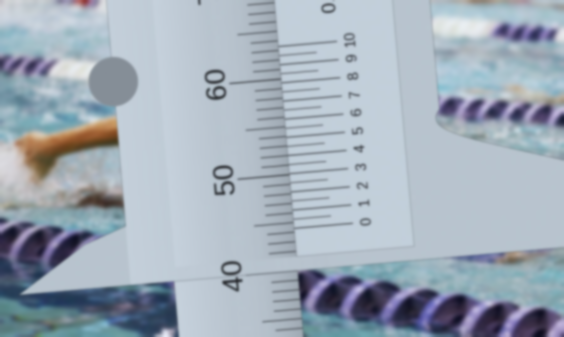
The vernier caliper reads 44.4 mm
